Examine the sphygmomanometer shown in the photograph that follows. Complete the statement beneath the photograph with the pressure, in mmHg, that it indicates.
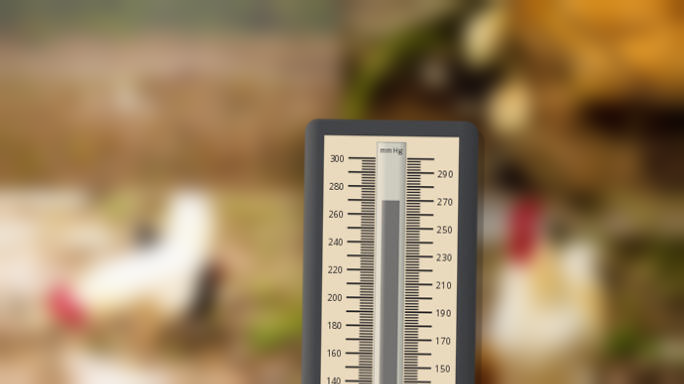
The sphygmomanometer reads 270 mmHg
